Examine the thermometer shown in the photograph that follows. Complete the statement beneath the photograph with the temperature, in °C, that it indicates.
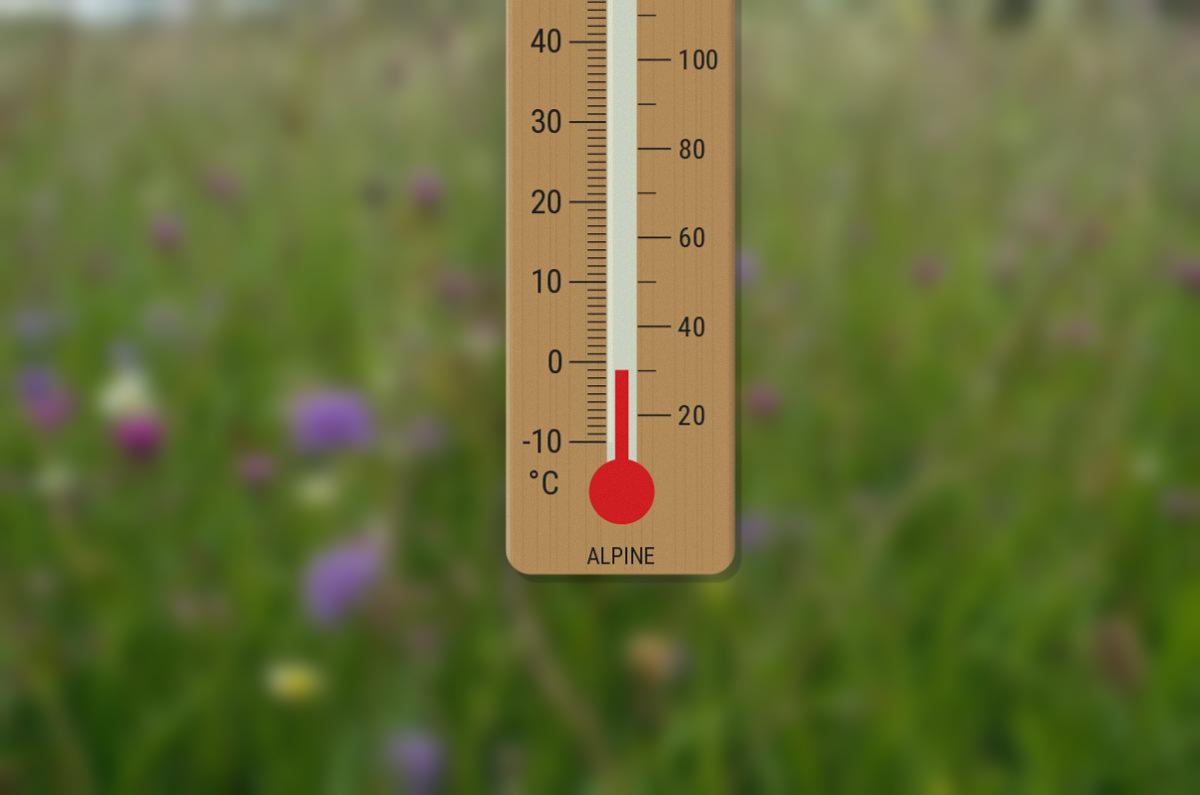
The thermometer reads -1 °C
